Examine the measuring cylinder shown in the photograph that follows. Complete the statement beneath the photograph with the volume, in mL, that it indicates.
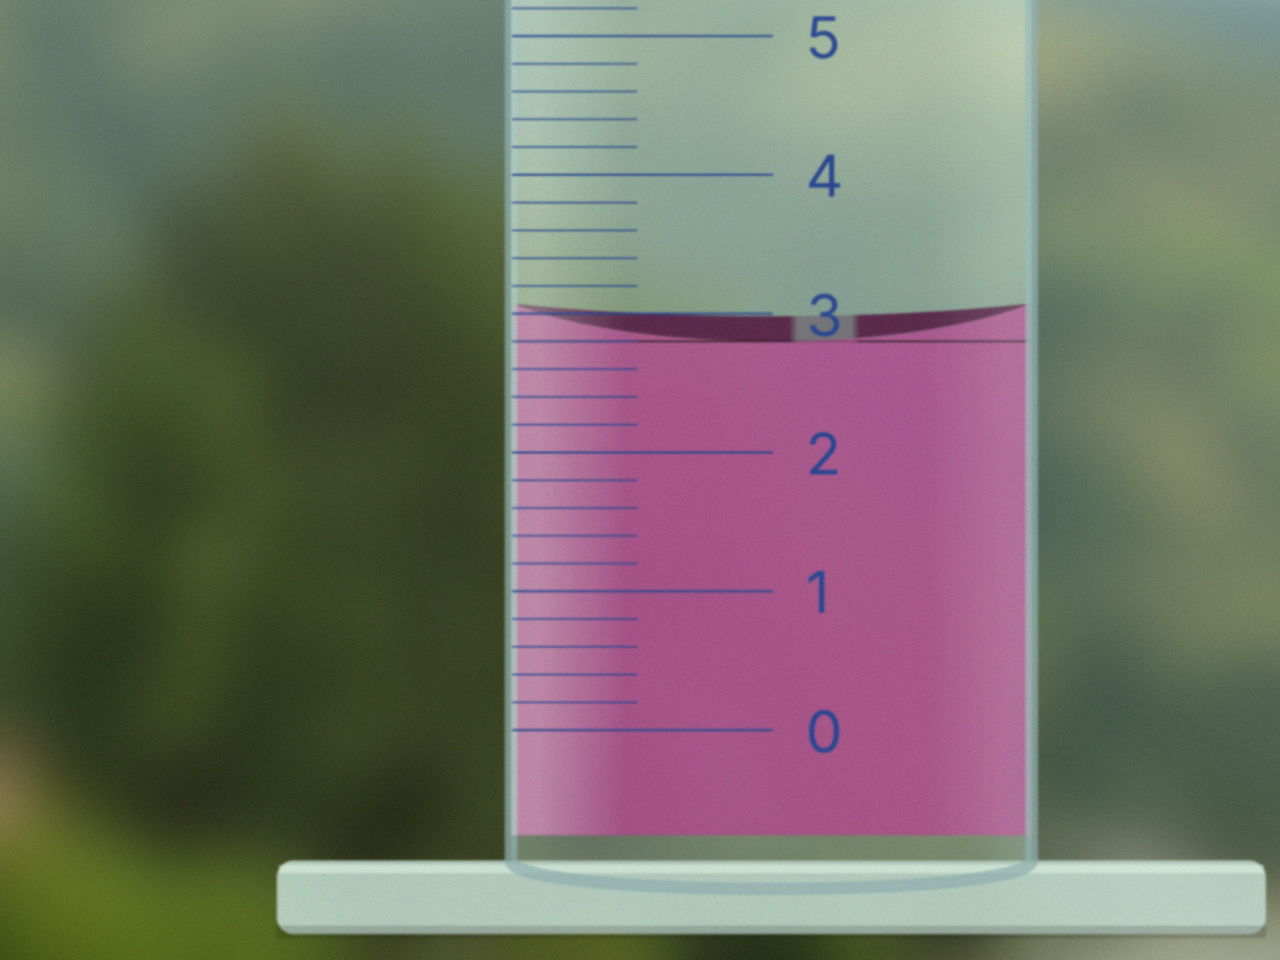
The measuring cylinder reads 2.8 mL
